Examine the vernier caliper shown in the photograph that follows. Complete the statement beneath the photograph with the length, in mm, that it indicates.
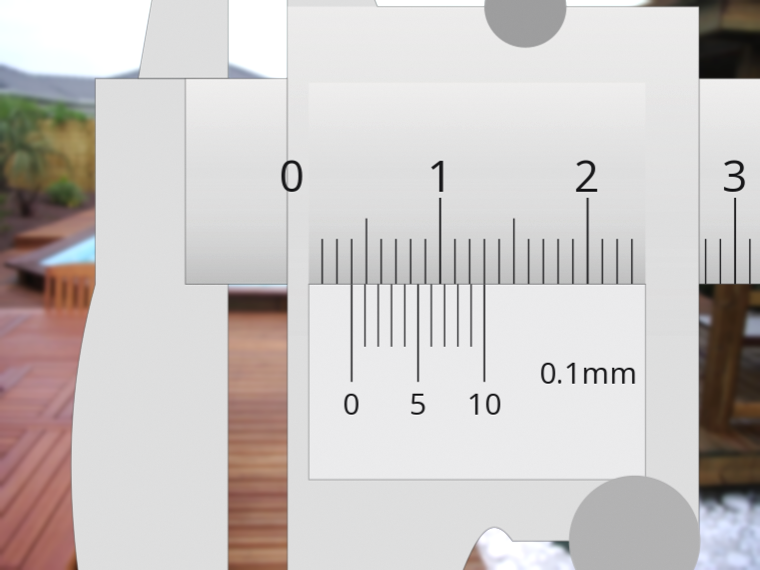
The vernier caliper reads 4.0 mm
